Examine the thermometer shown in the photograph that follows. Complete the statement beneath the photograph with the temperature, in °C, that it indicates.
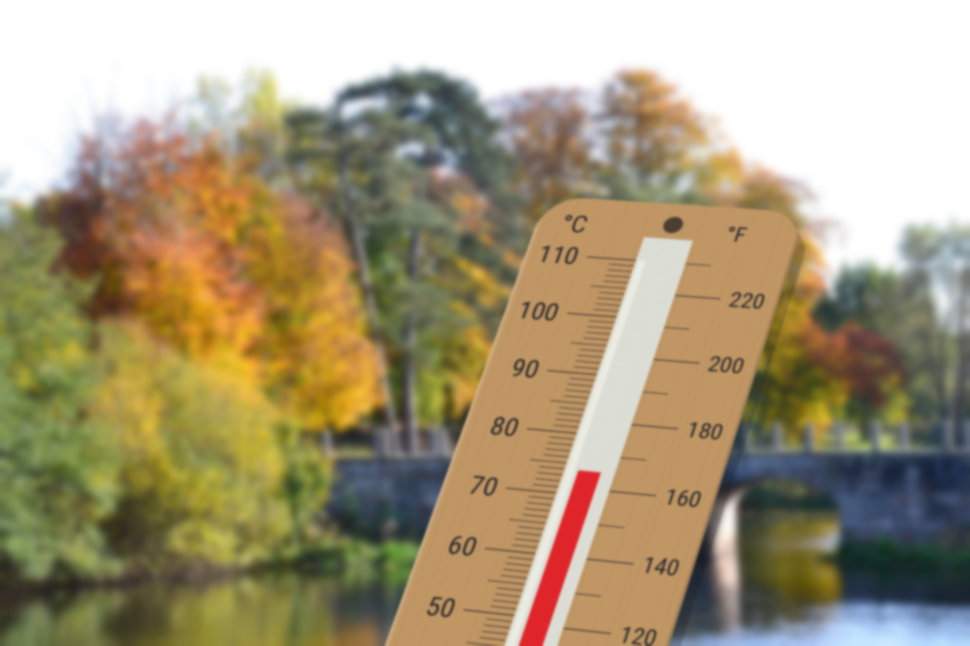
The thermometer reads 74 °C
